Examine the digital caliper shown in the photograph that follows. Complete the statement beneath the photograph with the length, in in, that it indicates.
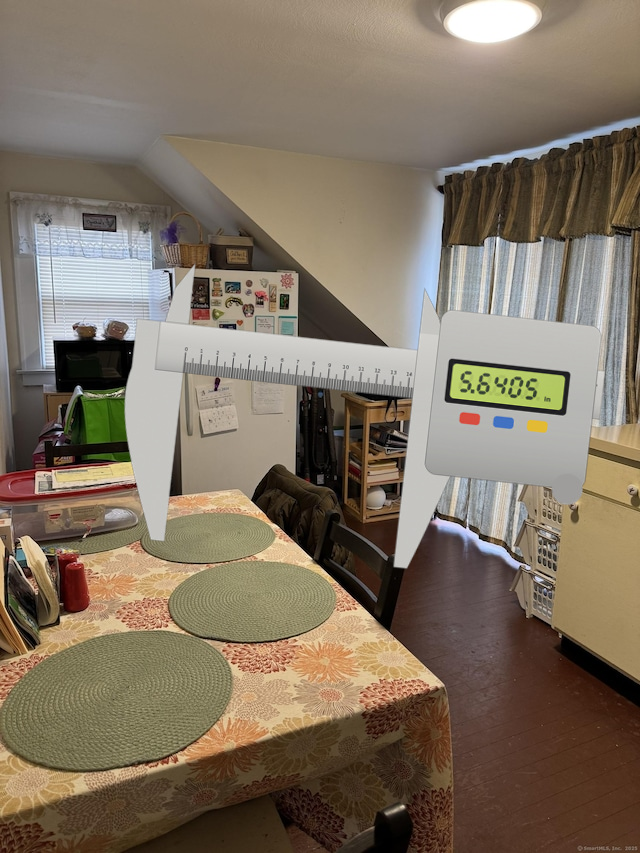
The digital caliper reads 5.6405 in
